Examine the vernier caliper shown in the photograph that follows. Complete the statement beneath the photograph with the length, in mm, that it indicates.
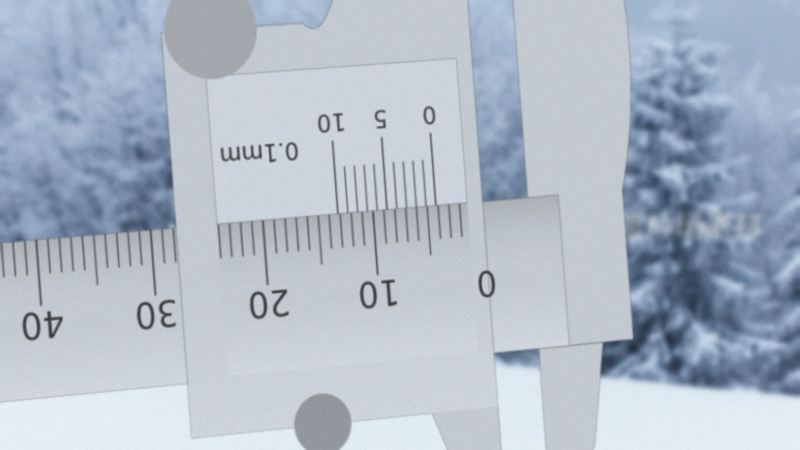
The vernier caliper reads 4.2 mm
